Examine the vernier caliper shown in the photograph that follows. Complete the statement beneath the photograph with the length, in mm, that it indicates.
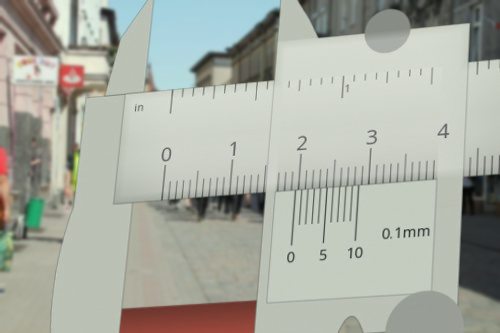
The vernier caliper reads 19.6 mm
